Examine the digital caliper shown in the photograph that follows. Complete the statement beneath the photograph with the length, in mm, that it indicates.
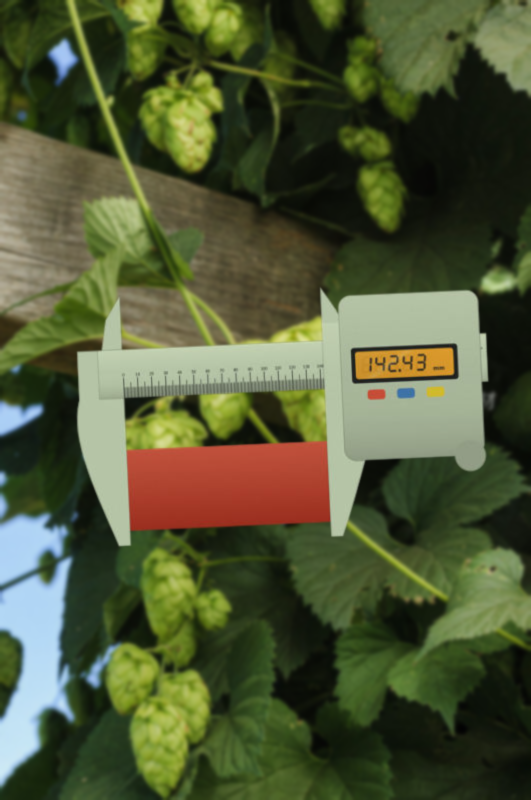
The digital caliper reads 142.43 mm
